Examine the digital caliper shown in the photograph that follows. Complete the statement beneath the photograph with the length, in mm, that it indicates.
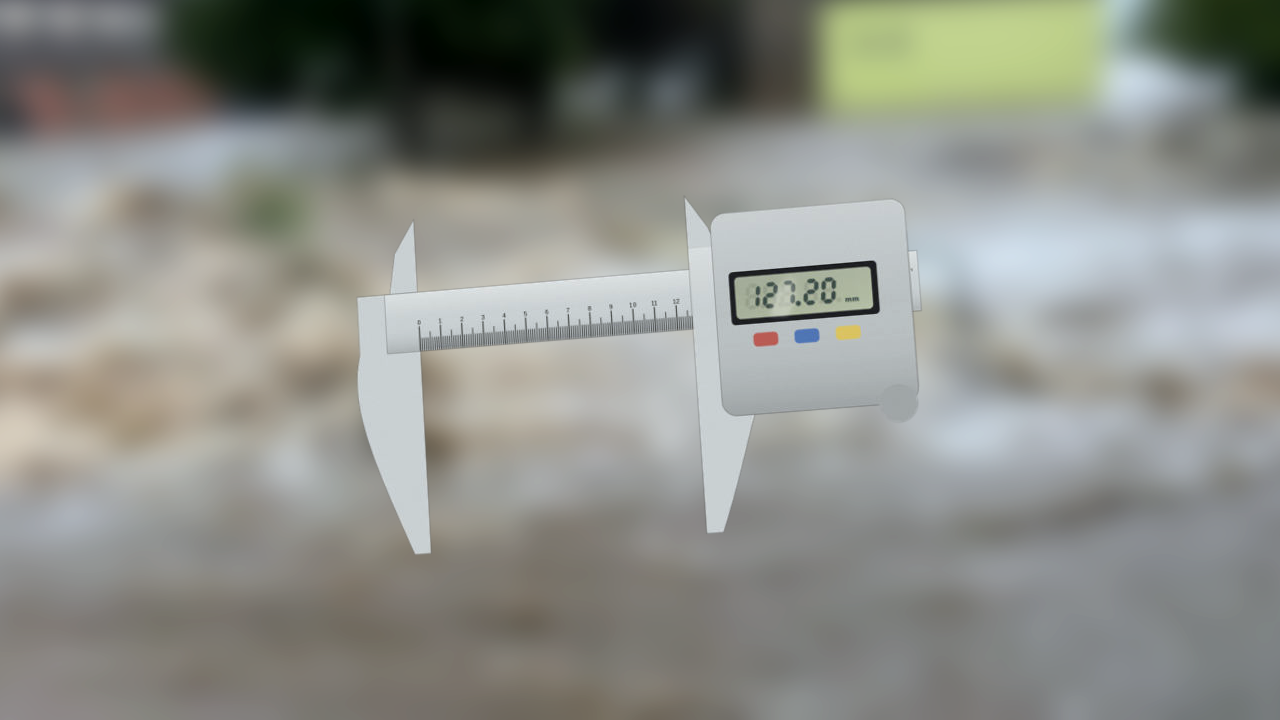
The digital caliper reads 127.20 mm
